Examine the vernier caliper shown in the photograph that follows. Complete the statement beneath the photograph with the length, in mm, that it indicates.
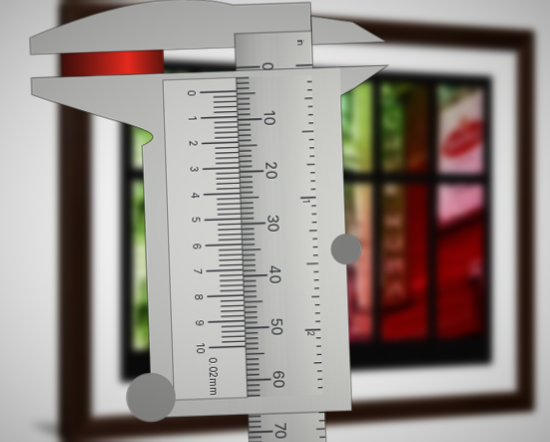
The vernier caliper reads 4.5 mm
